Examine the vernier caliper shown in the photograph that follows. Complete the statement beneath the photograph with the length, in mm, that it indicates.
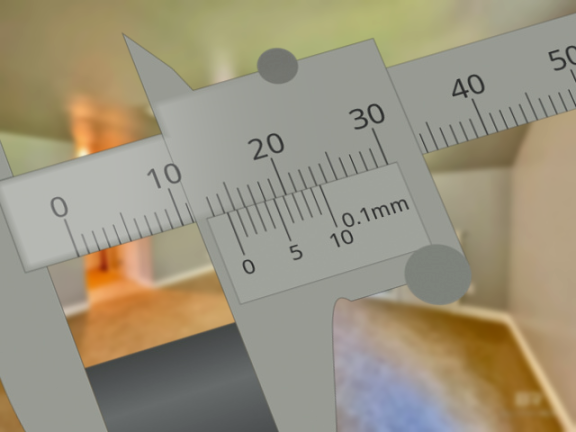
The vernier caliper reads 14.3 mm
